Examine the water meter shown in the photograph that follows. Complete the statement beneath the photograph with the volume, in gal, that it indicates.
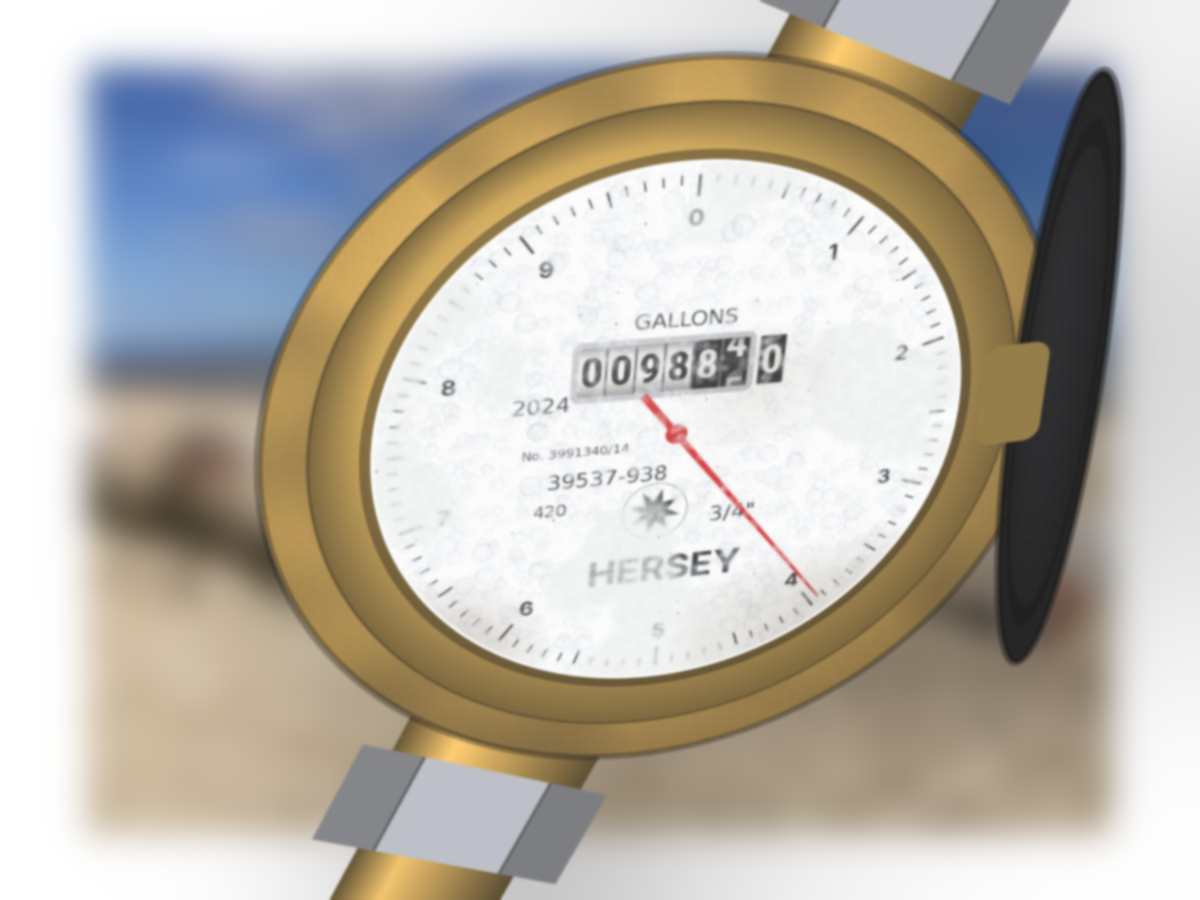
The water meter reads 98843.9 gal
